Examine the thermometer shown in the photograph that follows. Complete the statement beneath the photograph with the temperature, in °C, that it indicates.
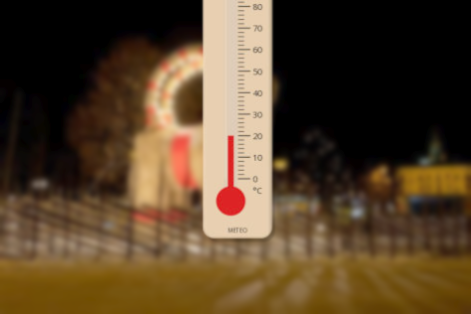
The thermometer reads 20 °C
